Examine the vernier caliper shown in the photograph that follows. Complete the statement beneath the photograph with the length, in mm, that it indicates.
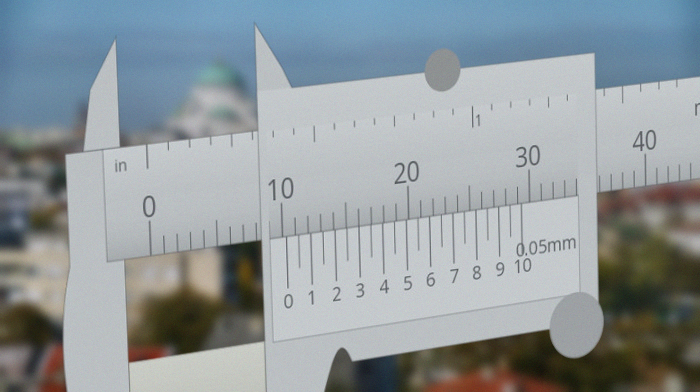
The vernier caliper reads 10.3 mm
